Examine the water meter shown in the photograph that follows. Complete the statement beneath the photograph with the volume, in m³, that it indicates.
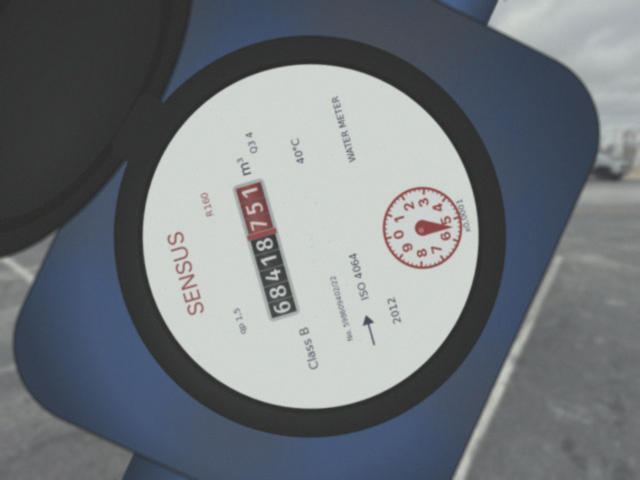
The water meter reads 68418.7515 m³
